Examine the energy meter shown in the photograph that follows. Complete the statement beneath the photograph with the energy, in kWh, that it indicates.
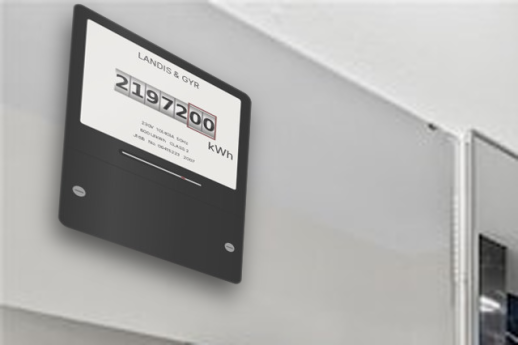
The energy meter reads 21972.00 kWh
